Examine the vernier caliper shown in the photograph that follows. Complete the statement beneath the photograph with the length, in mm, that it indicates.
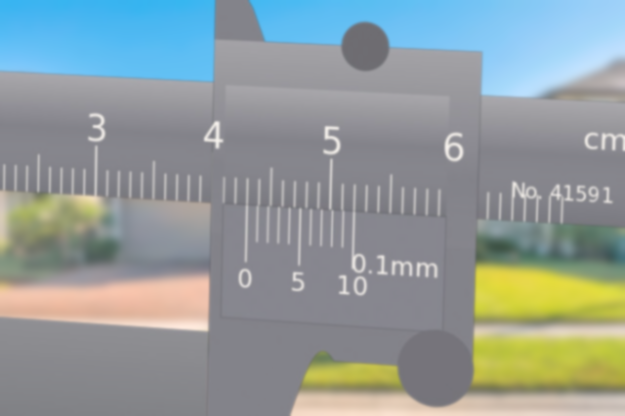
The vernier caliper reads 43.0 mm
